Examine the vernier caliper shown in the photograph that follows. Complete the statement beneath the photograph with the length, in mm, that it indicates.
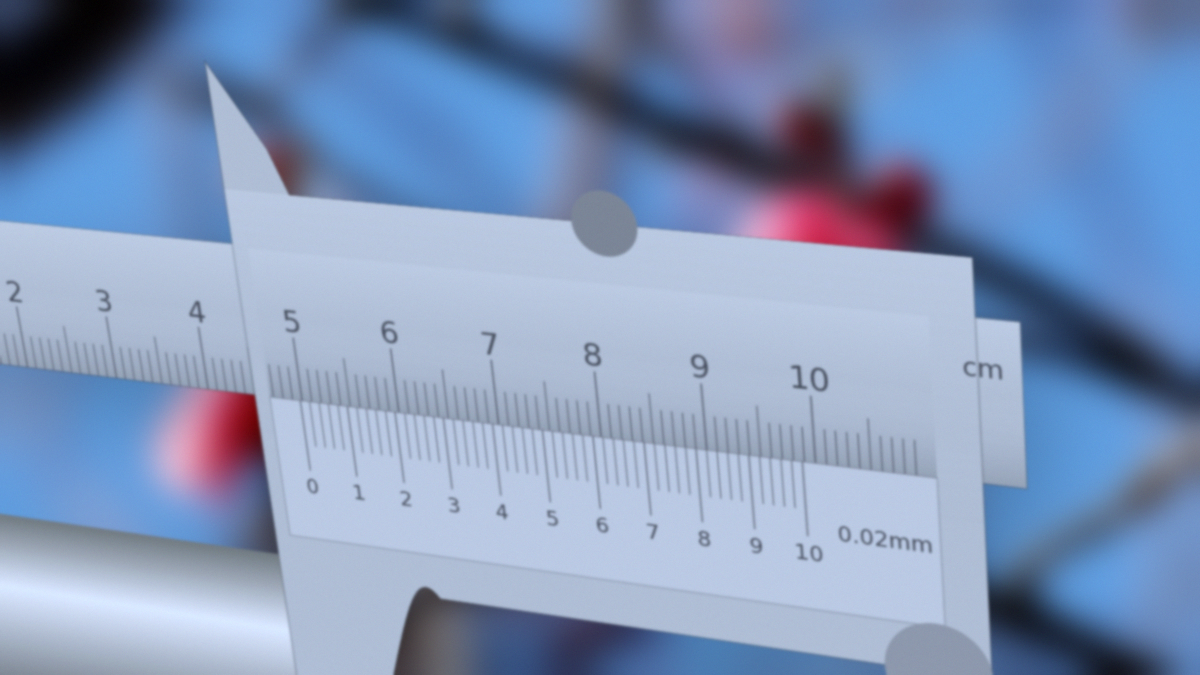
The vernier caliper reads 49.8 mm
